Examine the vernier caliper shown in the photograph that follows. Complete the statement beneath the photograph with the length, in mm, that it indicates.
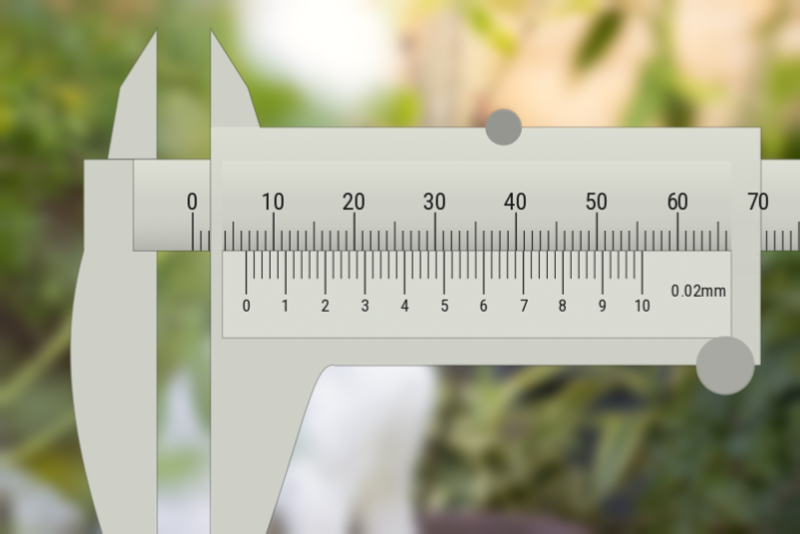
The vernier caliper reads 6.6 mm
